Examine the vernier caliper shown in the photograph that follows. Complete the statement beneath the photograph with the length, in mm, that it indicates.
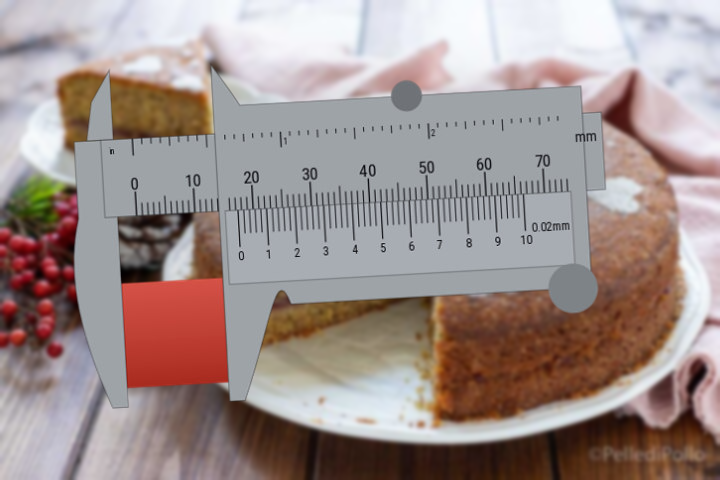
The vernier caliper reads 17.4 mm
